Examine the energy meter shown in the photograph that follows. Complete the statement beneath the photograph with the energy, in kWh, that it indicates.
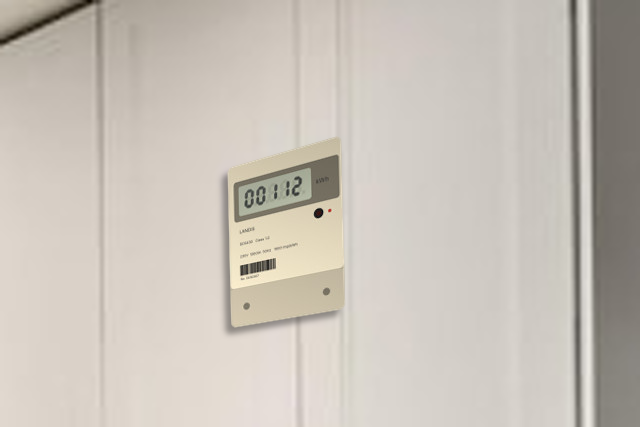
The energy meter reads 112 kWh
